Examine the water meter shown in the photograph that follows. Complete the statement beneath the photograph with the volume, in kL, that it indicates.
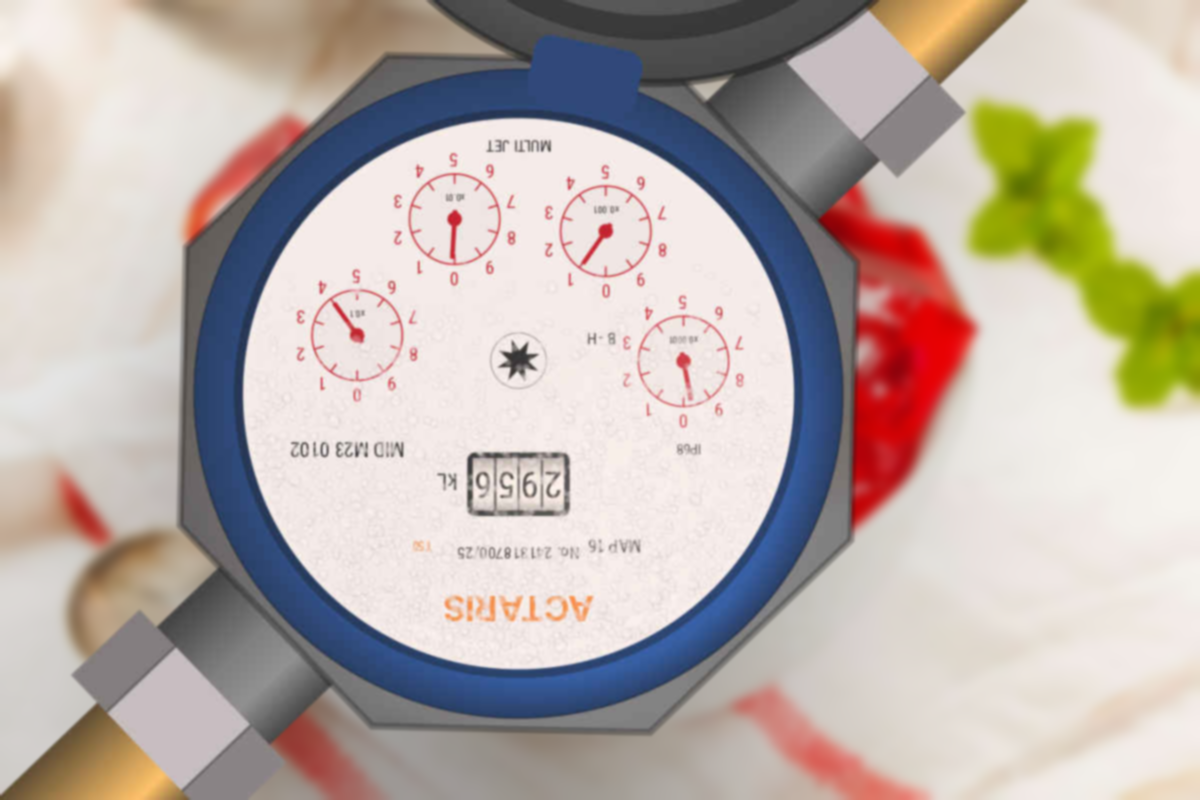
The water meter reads 2956.4009 kL
